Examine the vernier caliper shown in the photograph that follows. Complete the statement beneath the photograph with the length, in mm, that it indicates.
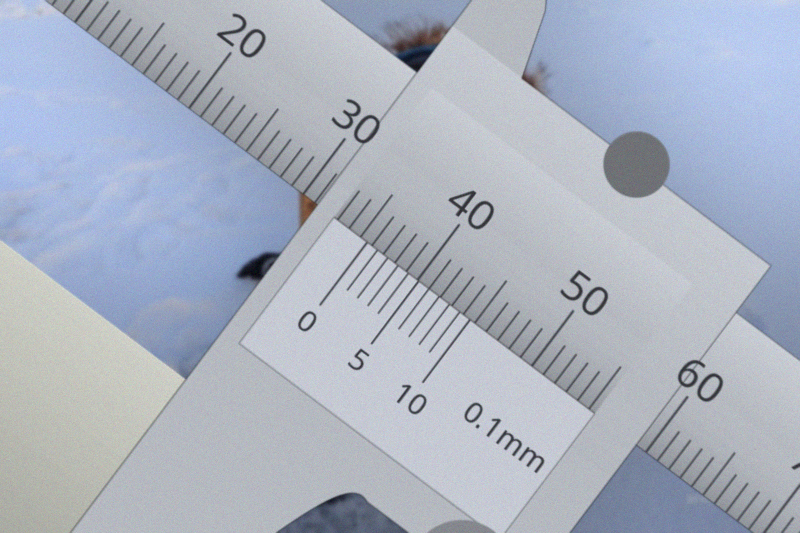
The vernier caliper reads 35.6 mm
